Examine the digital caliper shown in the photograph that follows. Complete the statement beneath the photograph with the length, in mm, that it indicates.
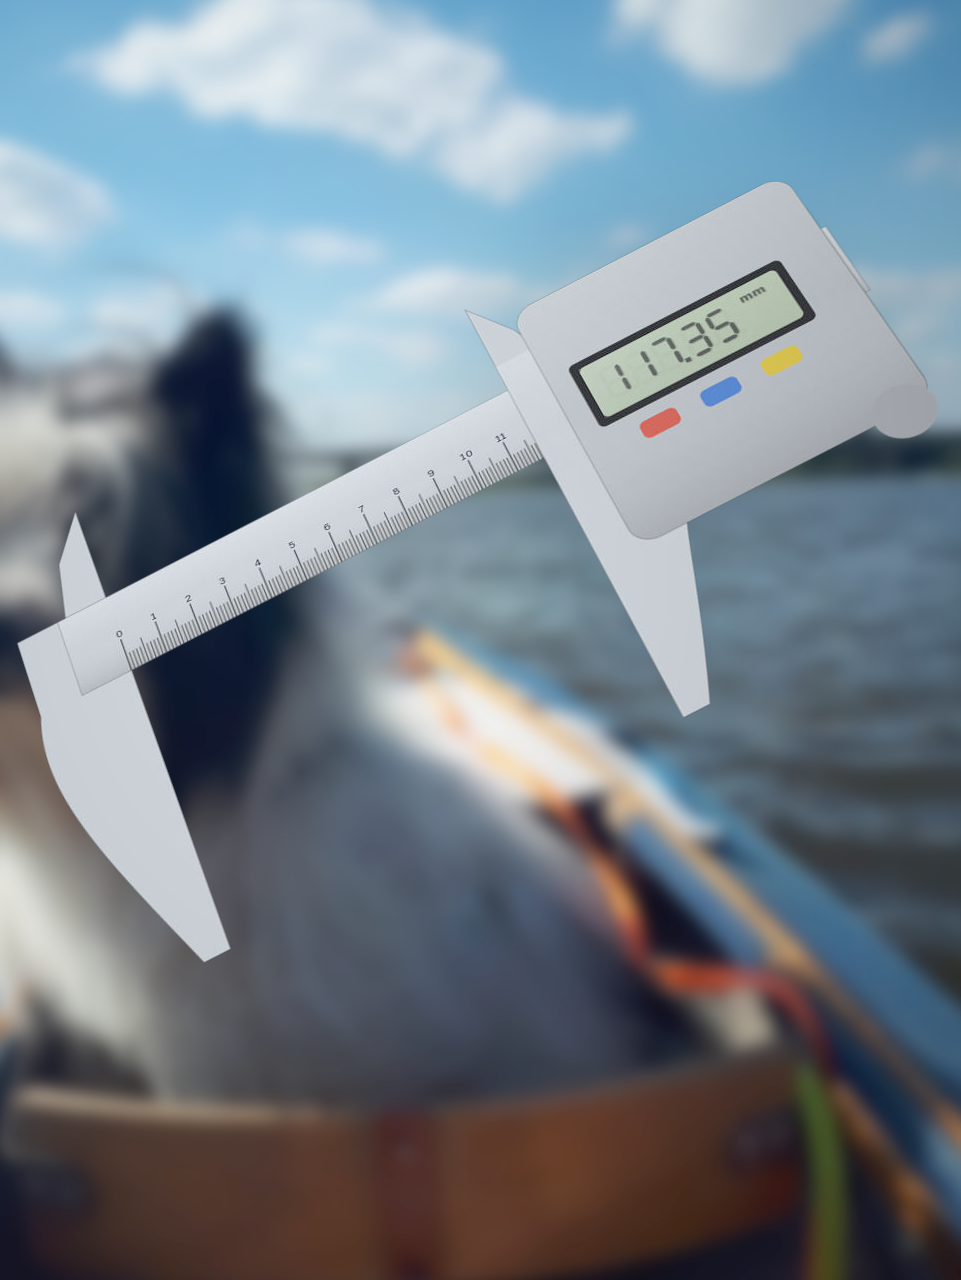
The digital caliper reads 117.35 mm
